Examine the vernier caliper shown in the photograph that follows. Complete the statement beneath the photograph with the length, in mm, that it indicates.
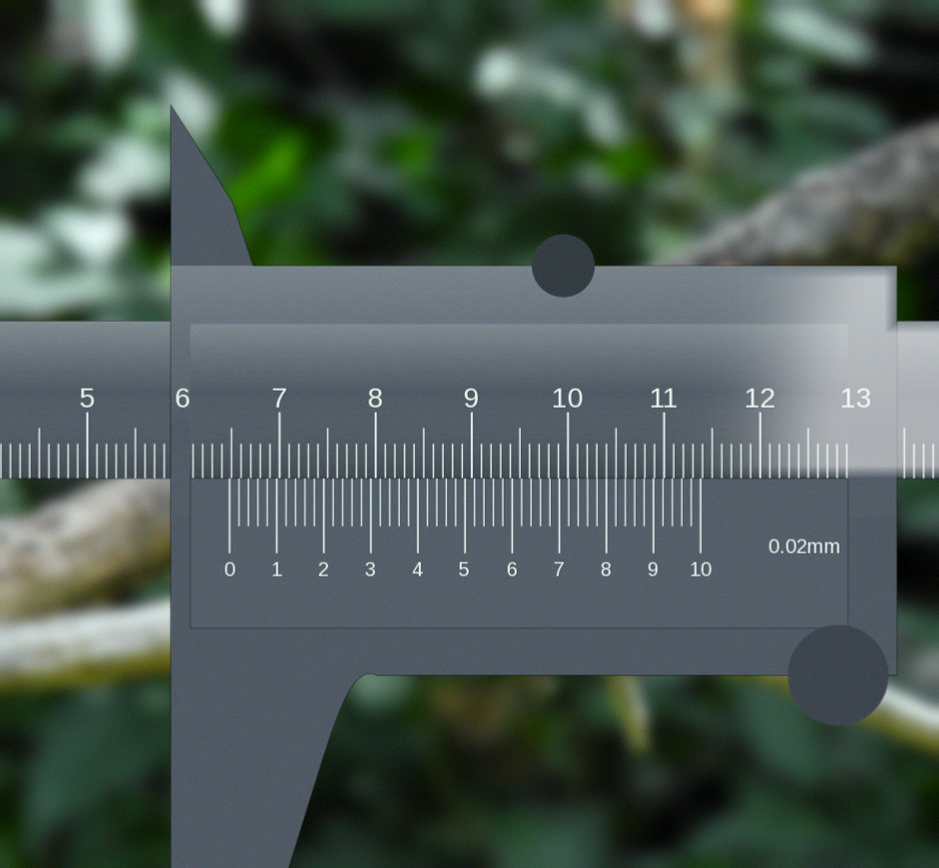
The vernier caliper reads 64.8 mm
